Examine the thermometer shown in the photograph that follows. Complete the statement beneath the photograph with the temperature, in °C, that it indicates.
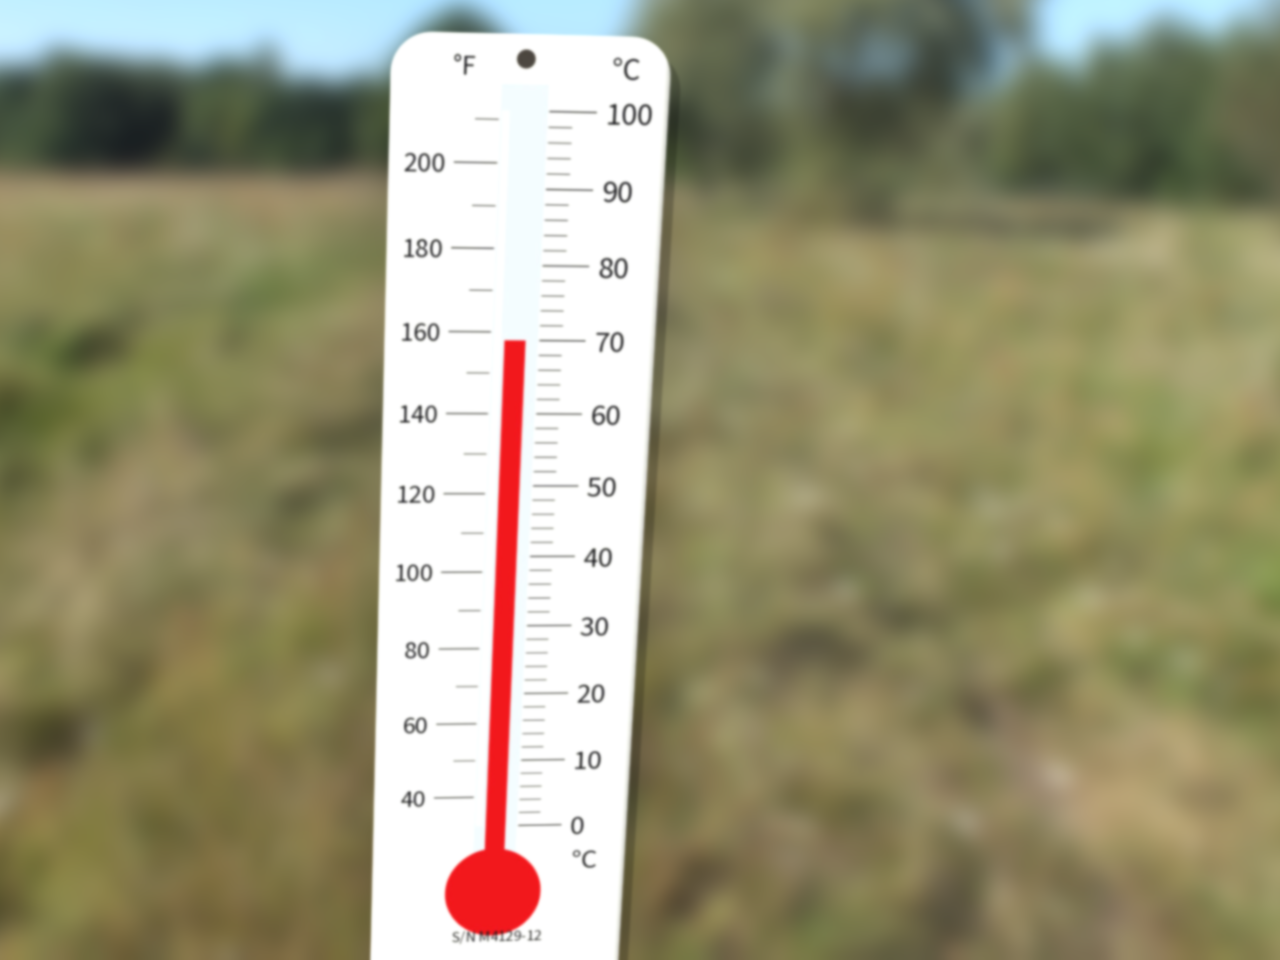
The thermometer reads 70 °C
